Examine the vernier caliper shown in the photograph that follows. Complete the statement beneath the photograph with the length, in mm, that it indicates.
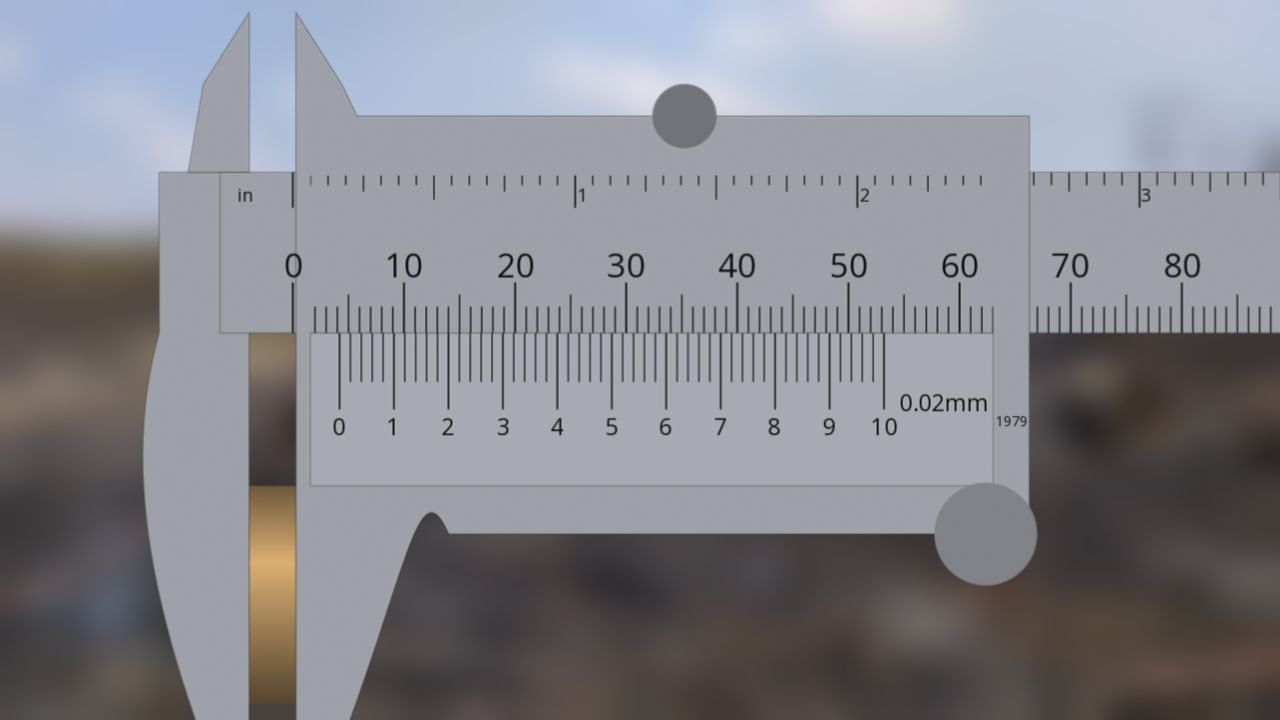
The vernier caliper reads 4.2 mm
